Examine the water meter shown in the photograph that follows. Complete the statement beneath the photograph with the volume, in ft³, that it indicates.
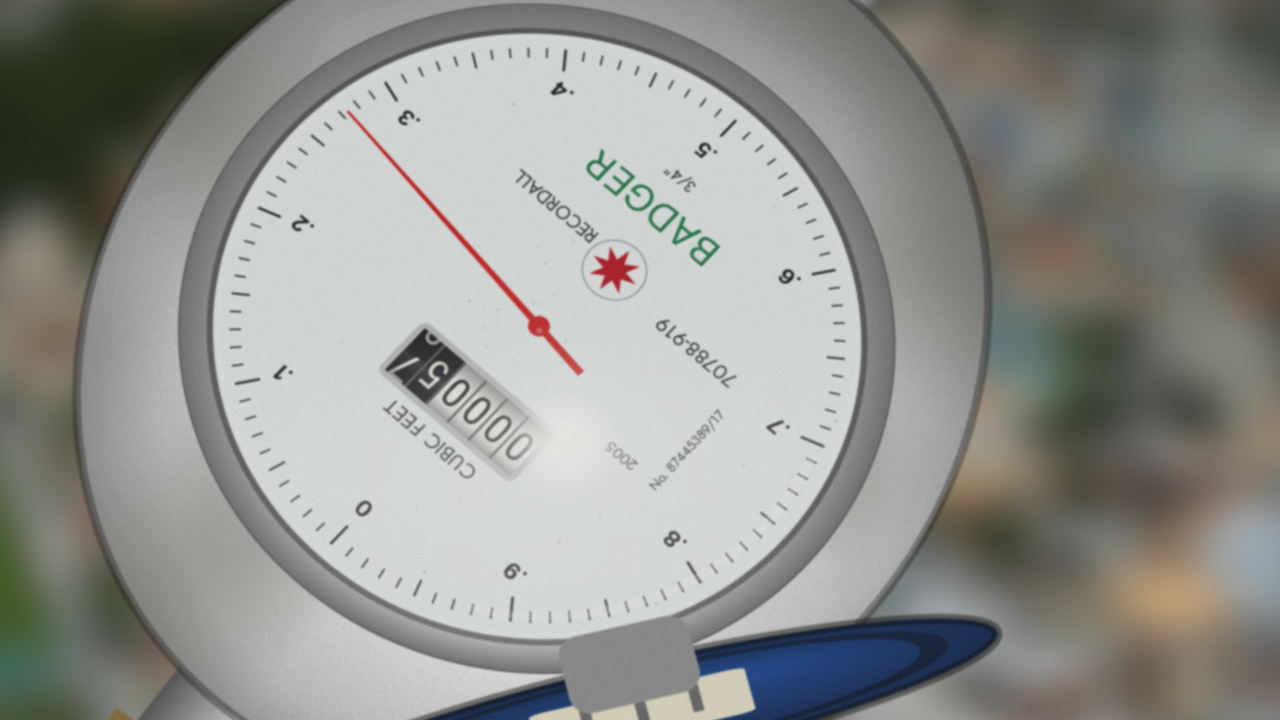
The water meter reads 57.27 ft³
